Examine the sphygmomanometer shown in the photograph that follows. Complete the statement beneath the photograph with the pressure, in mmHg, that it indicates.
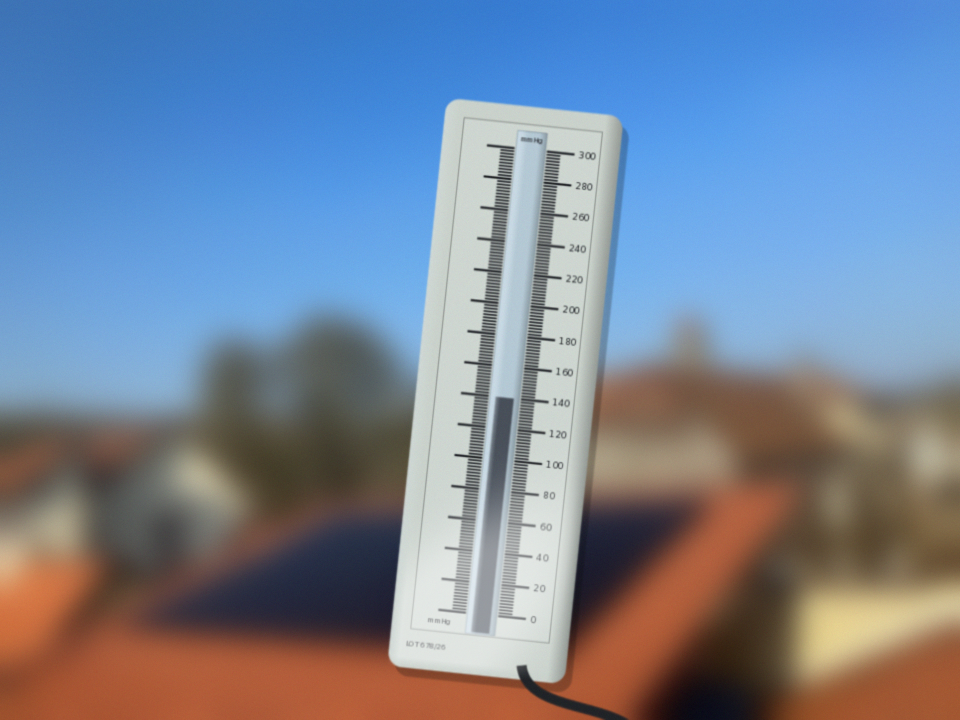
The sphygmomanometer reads 140 mmHg
